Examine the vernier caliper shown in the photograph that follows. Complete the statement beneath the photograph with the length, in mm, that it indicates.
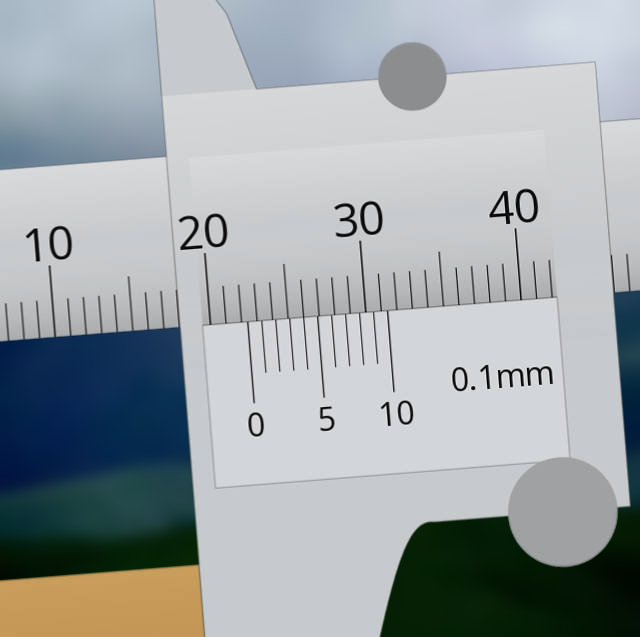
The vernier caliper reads 22.4 mm
